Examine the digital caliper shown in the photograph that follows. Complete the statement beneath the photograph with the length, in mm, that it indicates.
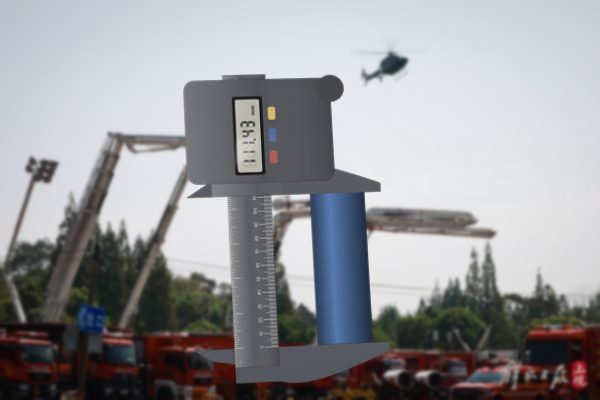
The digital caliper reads 111.43 mm
